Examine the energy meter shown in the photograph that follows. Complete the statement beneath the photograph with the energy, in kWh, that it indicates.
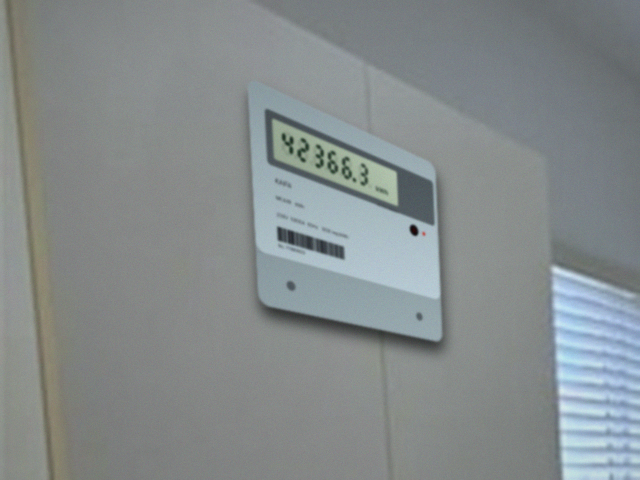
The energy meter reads 42366.3 kWh
